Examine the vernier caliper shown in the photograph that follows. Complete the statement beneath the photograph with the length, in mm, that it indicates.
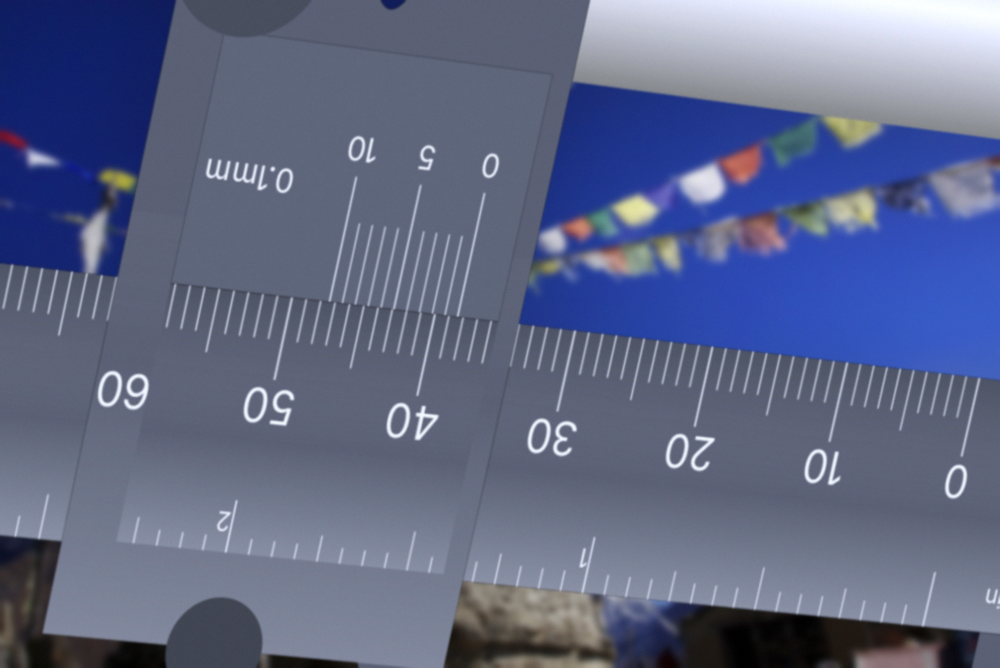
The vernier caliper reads 38.4 mm
